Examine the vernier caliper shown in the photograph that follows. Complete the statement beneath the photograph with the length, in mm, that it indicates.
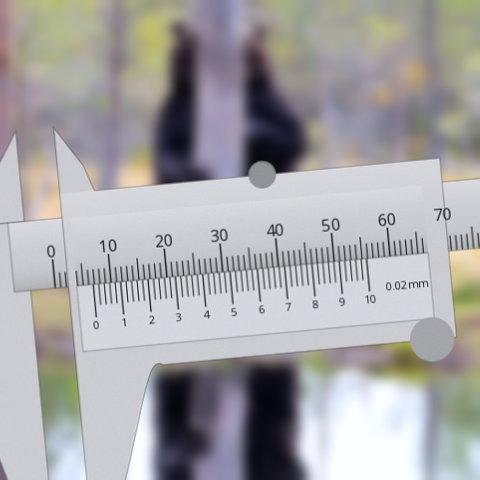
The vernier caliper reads 6.8 mm
